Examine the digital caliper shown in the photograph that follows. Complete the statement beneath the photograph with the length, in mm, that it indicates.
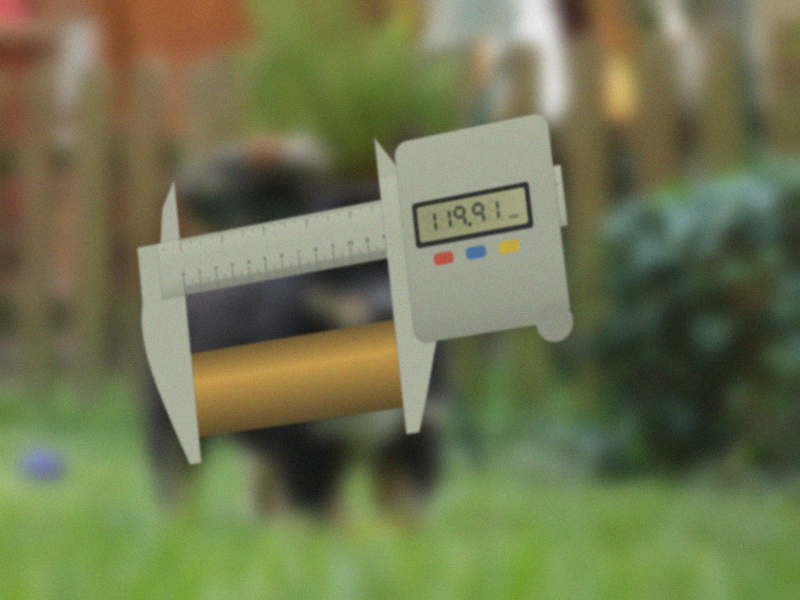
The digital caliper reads 119.91 mm
